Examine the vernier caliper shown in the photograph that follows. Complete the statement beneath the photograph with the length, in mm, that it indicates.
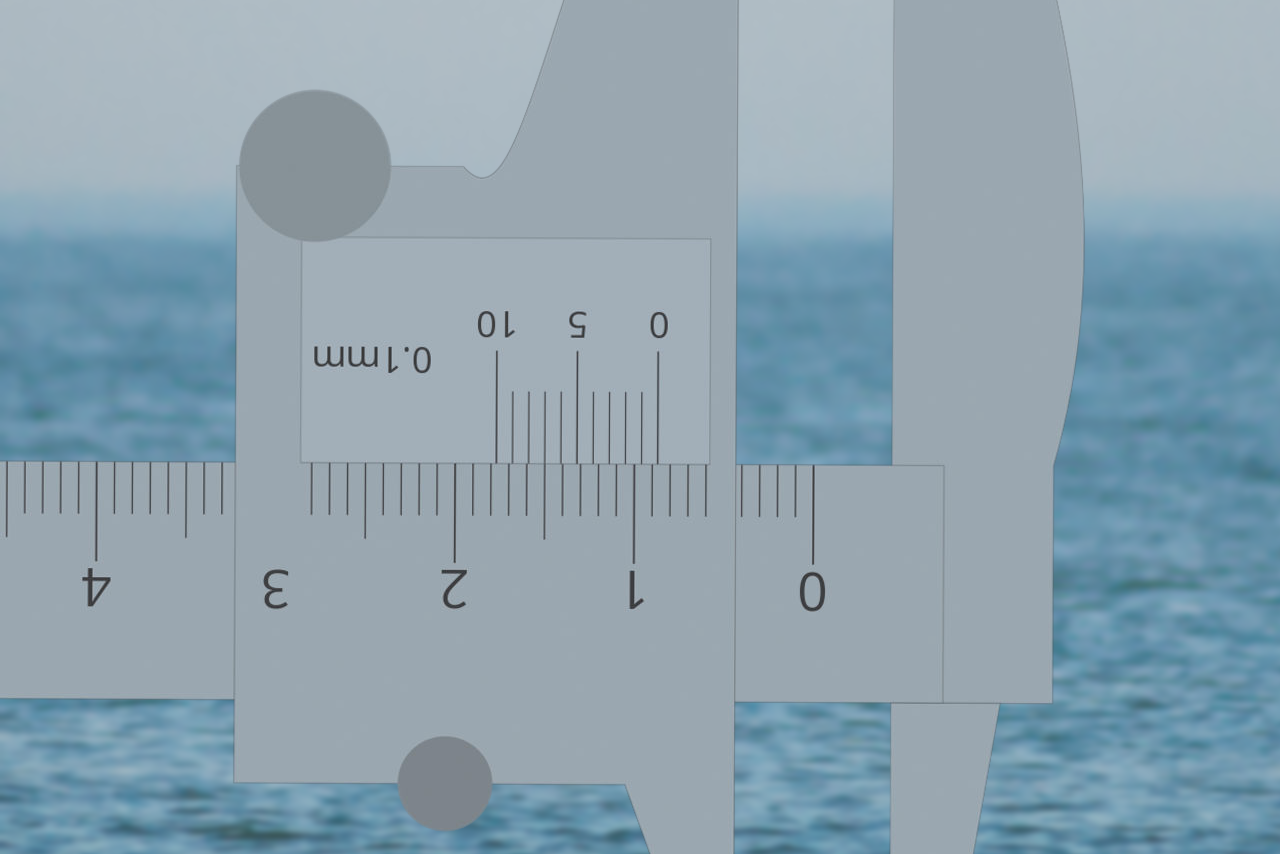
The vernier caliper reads 8.7 mm
